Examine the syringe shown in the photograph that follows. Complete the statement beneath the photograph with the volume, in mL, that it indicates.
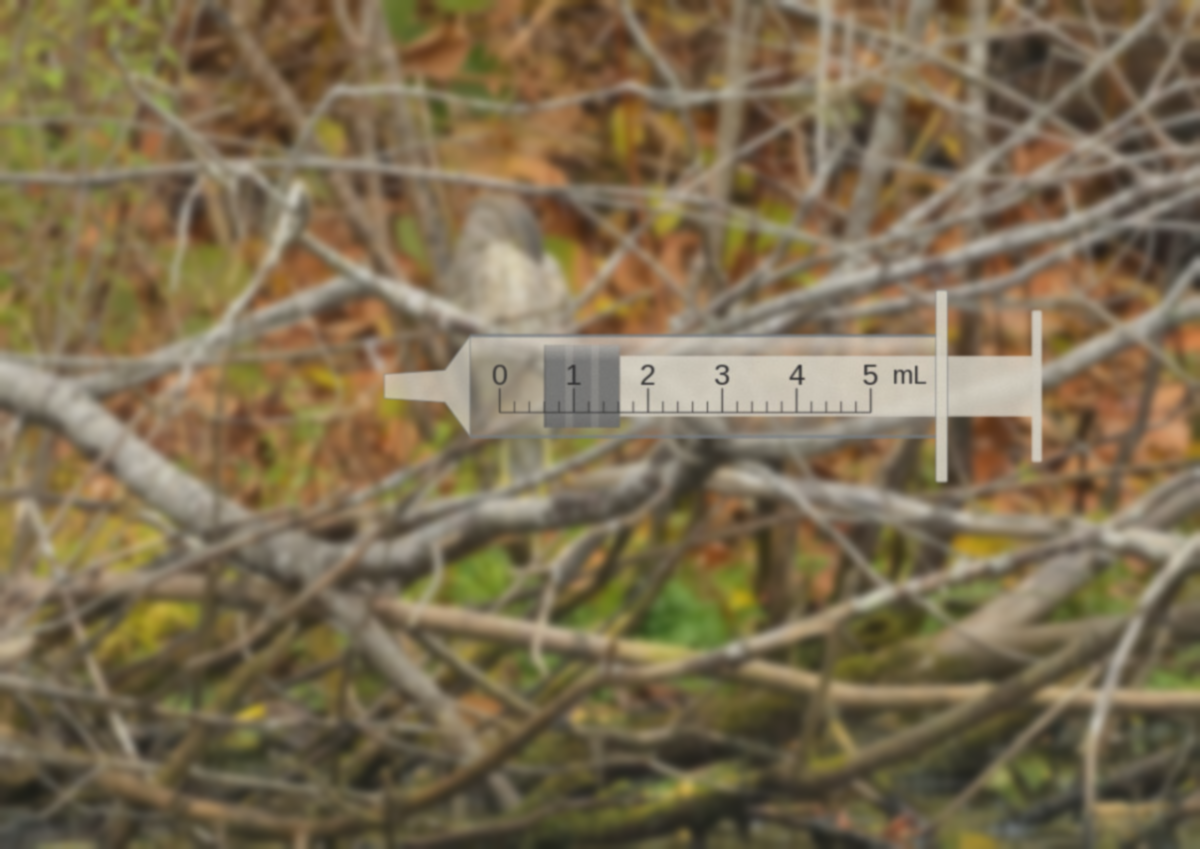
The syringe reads 0.6 mL
